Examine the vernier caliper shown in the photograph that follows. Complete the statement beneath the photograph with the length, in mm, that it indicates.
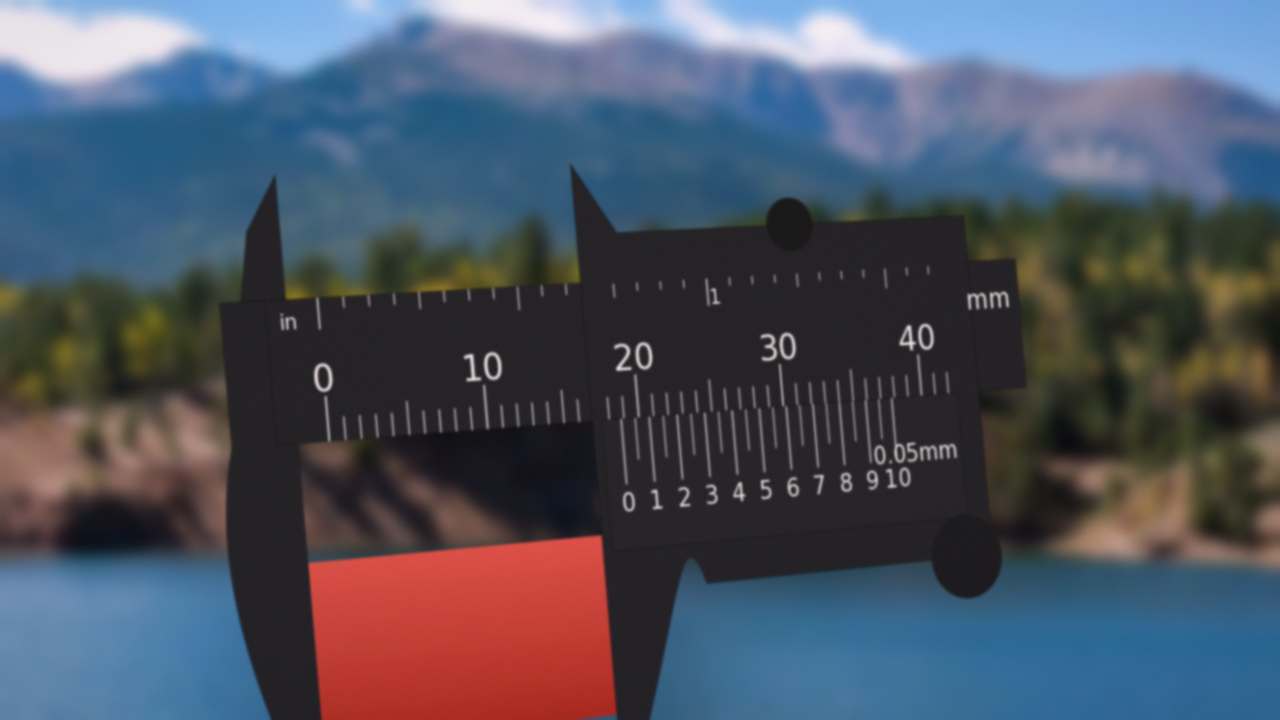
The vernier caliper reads 18.8 mm
